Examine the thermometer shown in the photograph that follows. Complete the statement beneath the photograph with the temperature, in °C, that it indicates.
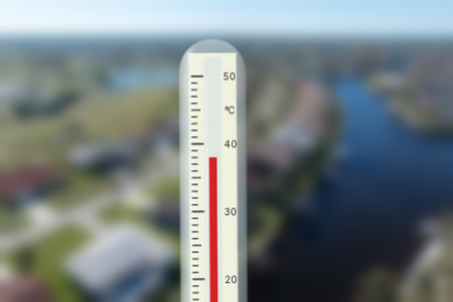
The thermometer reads 38 °C
